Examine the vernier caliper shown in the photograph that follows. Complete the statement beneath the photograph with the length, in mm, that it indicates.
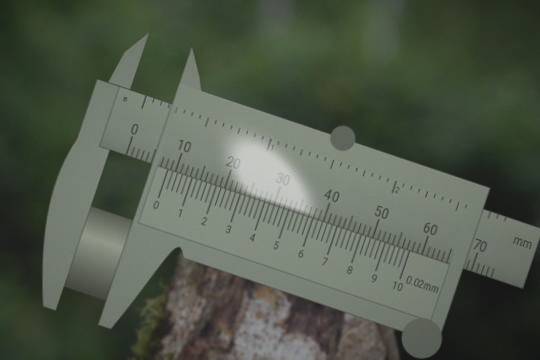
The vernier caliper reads 8.5 mm
